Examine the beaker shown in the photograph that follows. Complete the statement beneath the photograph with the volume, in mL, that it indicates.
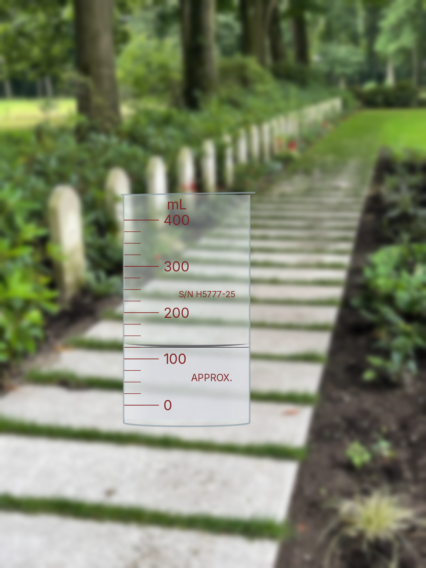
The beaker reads 125 mL
